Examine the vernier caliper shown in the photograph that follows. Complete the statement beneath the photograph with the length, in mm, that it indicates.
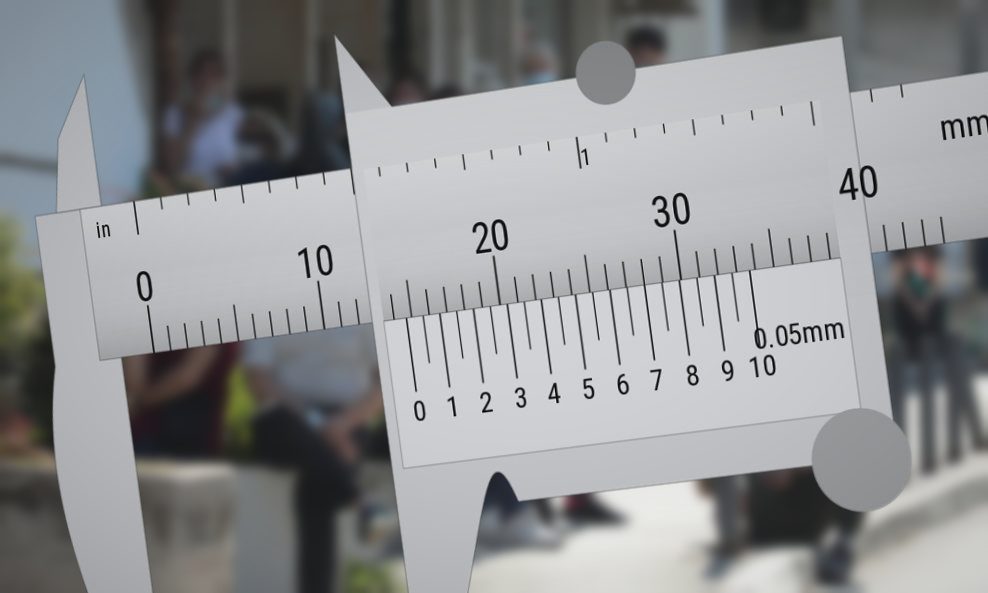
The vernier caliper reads 14.7 mm
